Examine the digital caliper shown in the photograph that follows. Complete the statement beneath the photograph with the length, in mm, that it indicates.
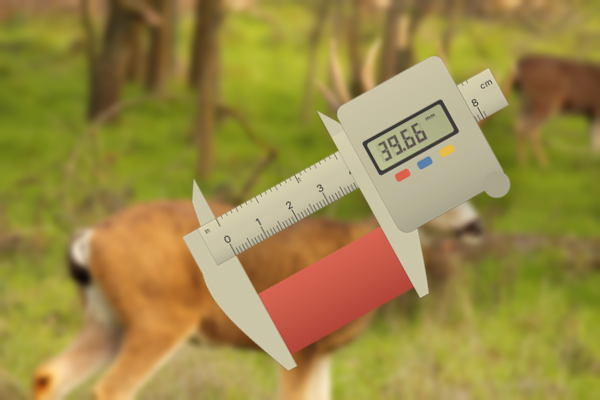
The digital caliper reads 39.66 mm
